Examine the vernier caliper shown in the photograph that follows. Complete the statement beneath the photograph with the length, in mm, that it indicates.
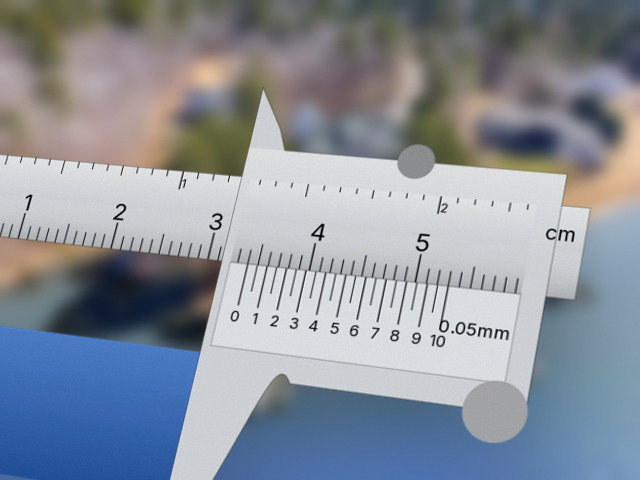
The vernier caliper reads 34.0 mm
